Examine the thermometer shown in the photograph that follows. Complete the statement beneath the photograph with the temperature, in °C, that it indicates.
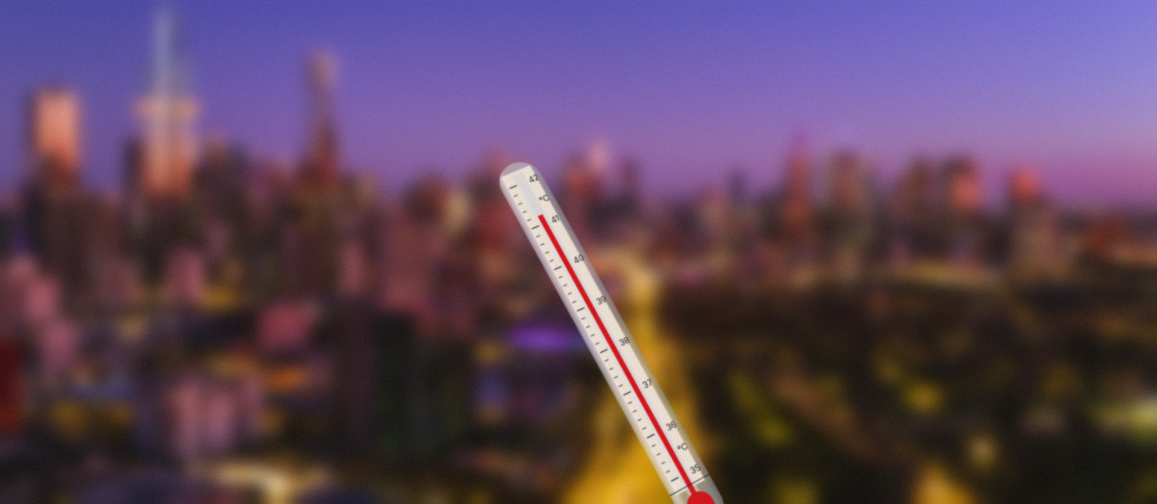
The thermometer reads 41.2 °C
